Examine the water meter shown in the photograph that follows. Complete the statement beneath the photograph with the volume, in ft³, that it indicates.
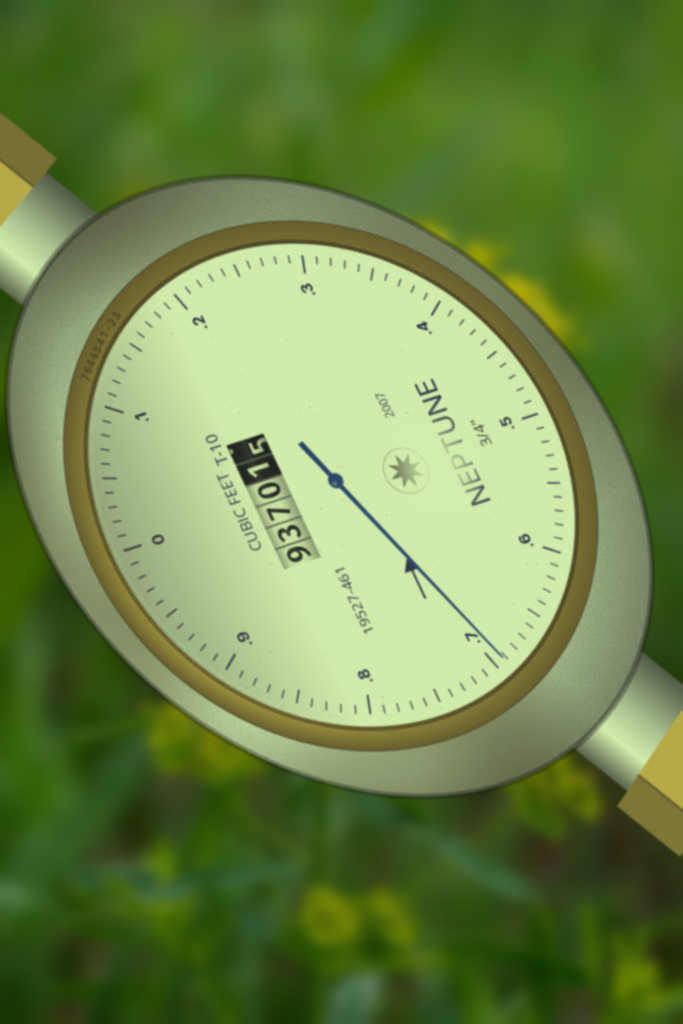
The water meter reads 937014.69 ft³
